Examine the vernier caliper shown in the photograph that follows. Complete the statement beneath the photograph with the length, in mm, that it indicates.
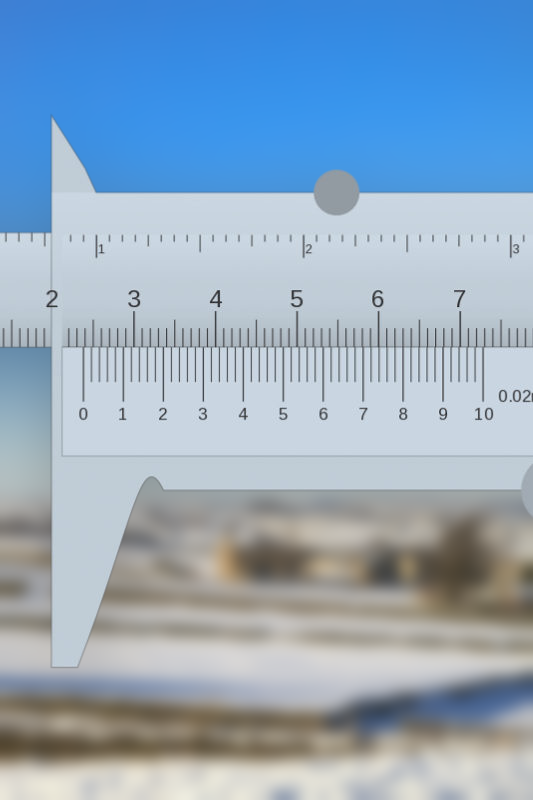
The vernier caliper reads 23.8 mm
